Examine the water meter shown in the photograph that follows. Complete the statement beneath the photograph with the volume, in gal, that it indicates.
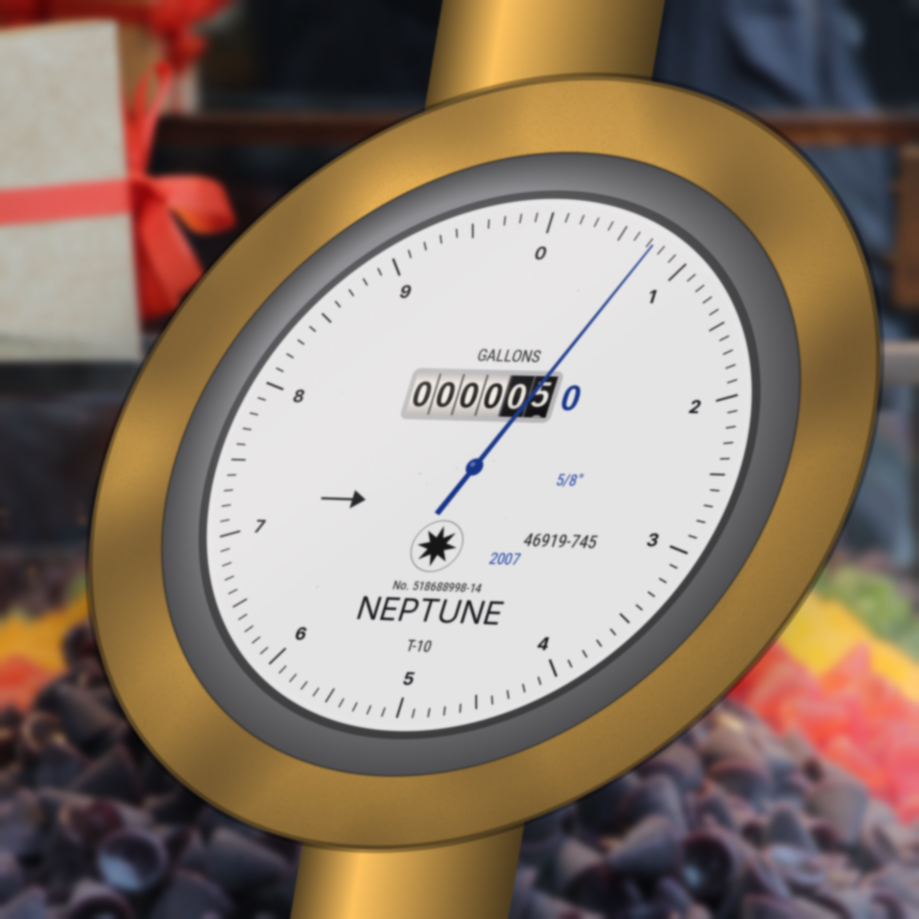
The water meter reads 50.7 gal
